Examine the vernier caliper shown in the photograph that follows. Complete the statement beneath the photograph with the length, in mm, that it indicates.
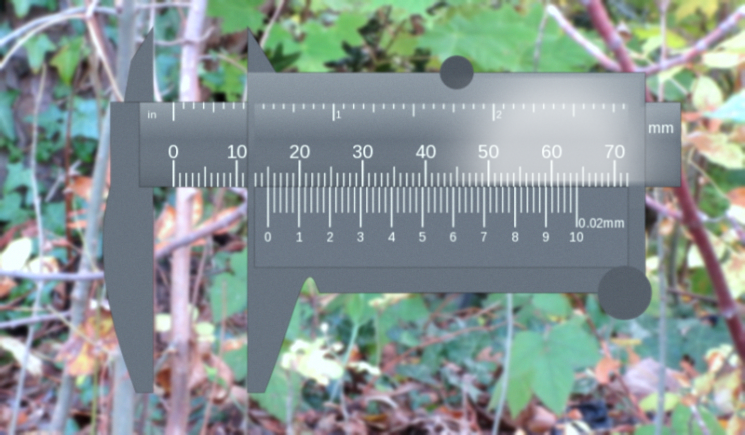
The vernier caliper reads 15.0 mm
